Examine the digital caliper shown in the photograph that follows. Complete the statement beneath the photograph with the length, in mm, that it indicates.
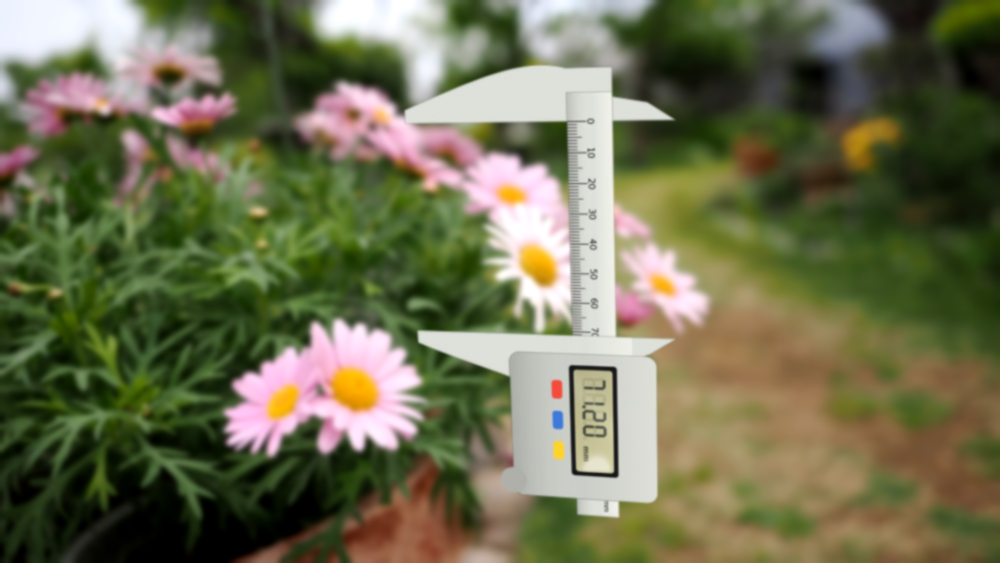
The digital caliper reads 71.20 mm
